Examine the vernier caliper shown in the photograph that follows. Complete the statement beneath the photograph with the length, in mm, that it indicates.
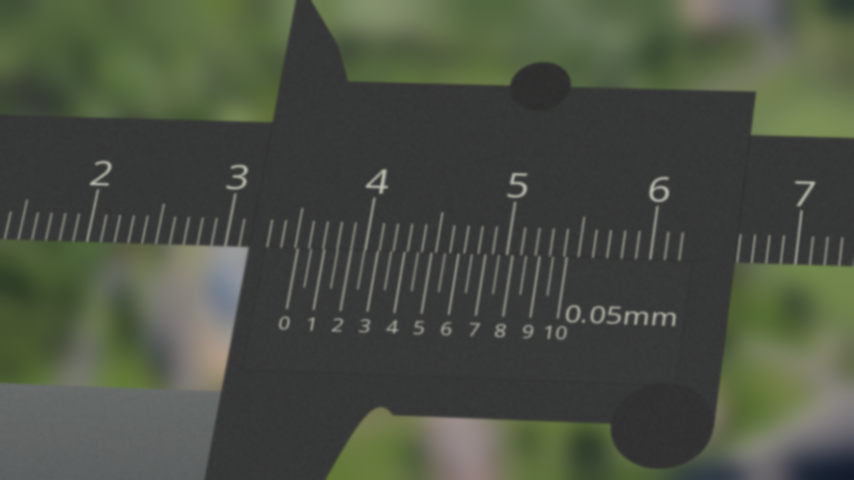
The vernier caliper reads 35.2 mm
